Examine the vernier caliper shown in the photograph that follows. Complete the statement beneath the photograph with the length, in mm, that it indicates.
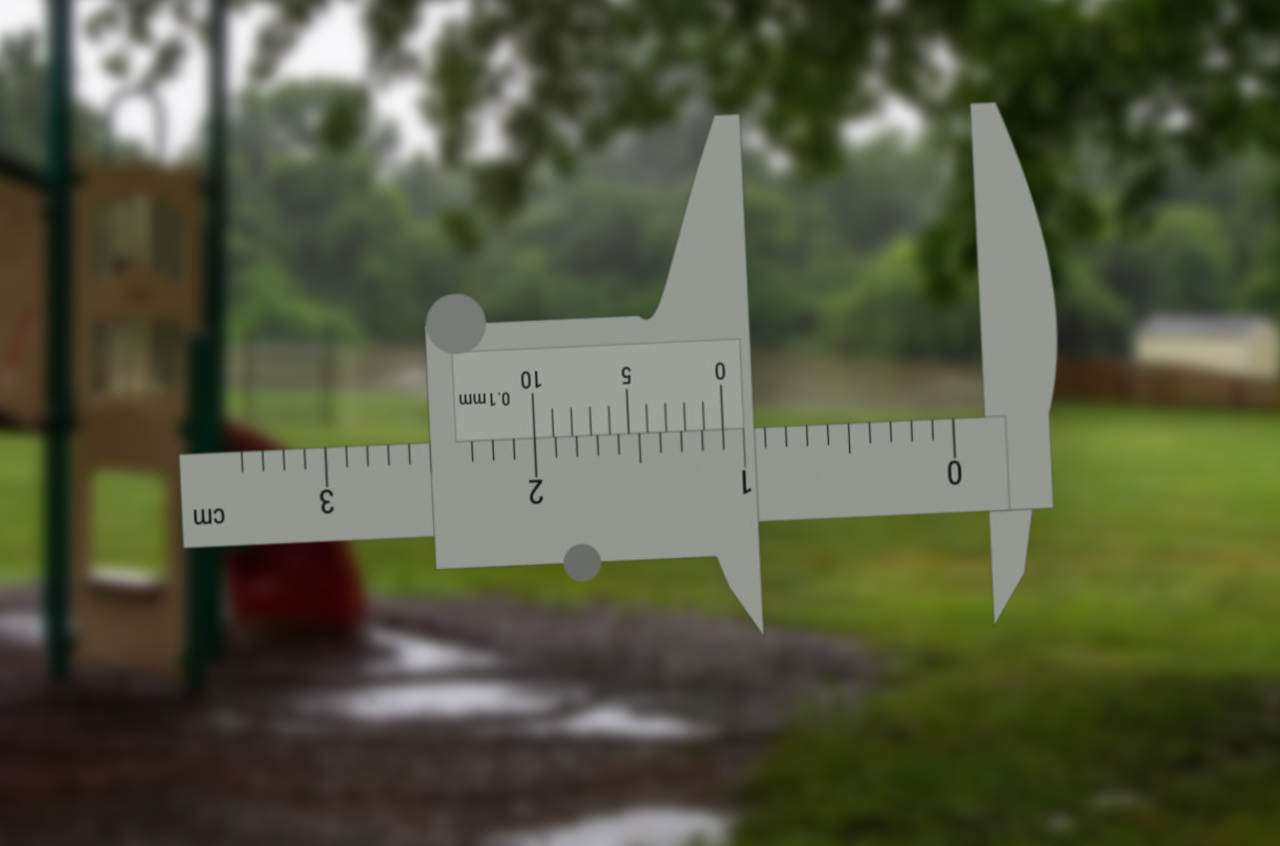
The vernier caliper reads 11.0 mm
